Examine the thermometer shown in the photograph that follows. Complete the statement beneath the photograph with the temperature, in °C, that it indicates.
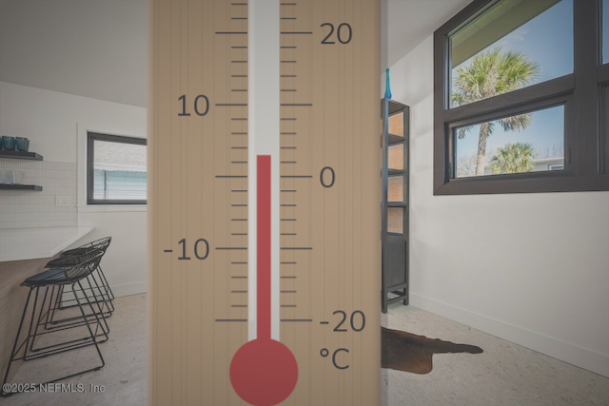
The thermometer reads 3 °C
